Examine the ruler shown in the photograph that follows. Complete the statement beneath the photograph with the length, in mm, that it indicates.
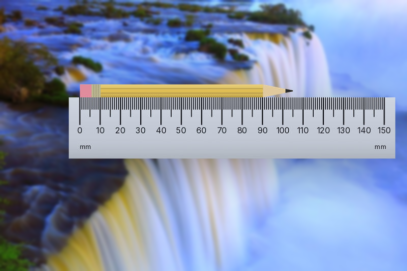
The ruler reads 105 mm
